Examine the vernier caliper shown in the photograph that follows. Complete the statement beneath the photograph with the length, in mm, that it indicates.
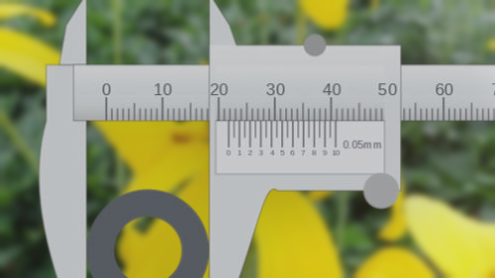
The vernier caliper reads 21.8 mm
